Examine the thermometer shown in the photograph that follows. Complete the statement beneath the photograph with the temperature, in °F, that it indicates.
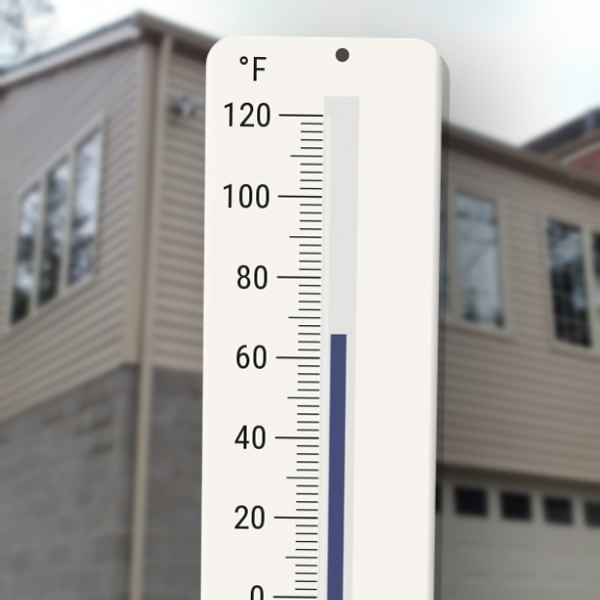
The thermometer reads 66 °F
